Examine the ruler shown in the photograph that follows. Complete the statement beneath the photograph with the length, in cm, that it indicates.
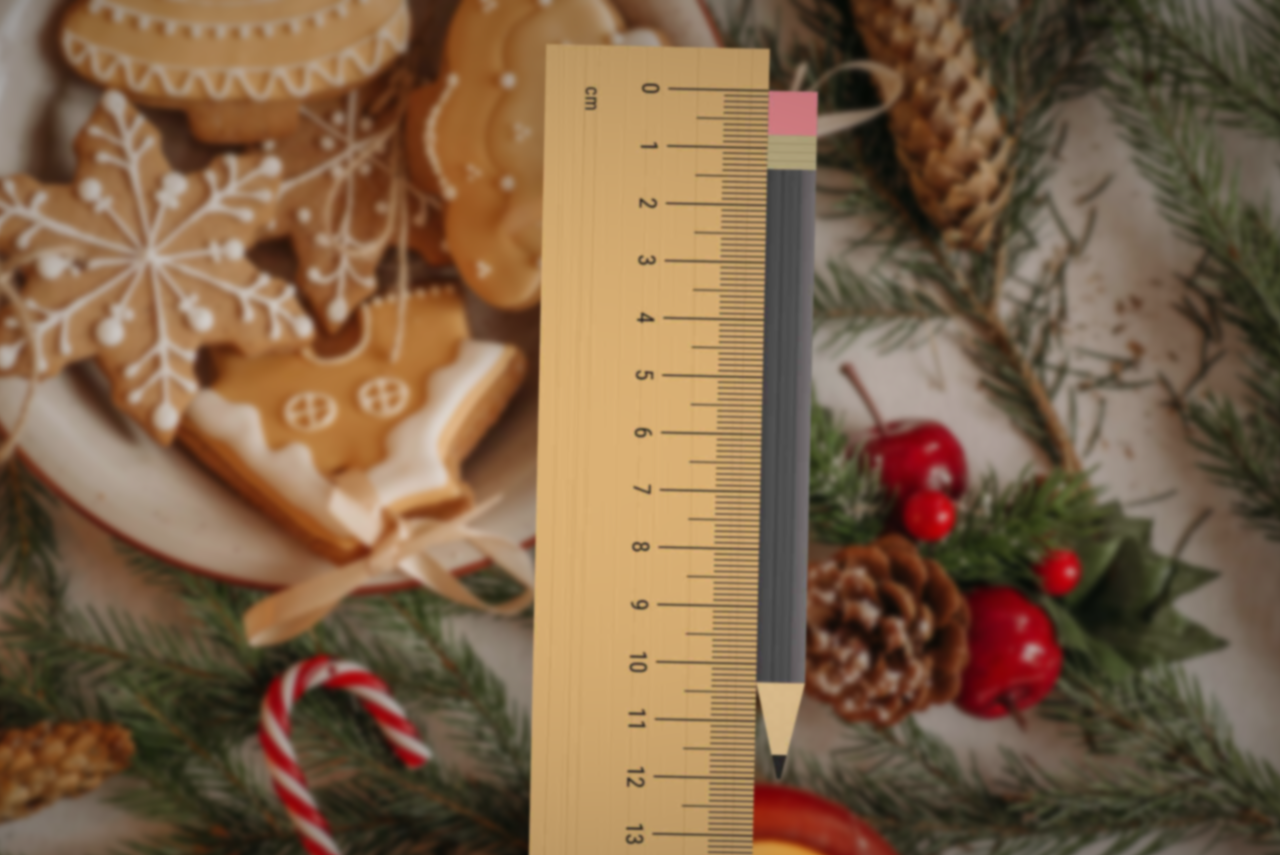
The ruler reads 12 cm
